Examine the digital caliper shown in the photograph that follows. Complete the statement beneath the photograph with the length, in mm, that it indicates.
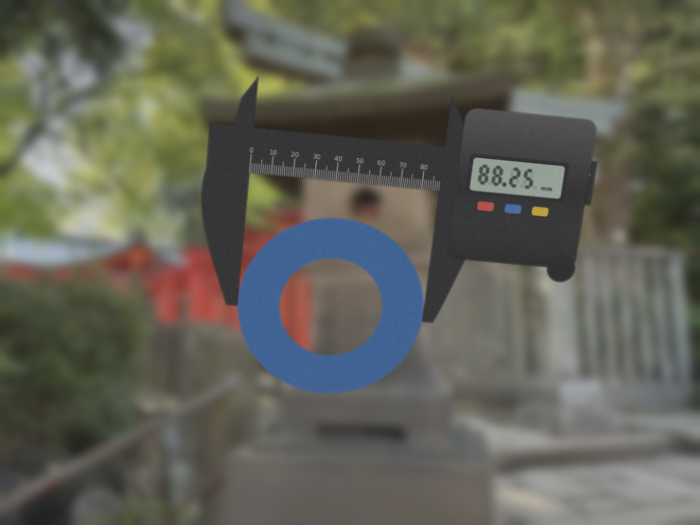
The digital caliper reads 88.25 mm
